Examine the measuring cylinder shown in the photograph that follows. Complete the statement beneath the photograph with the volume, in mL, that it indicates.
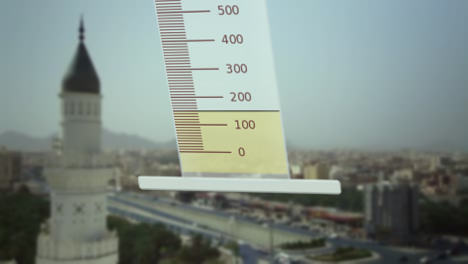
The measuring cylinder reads 150 mL
